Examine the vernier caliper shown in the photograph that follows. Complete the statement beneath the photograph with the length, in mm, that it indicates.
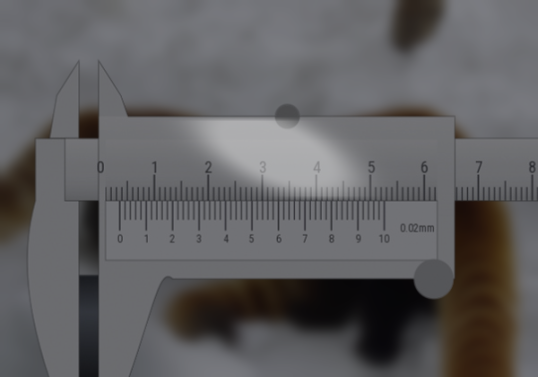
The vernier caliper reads 3.6 mm
